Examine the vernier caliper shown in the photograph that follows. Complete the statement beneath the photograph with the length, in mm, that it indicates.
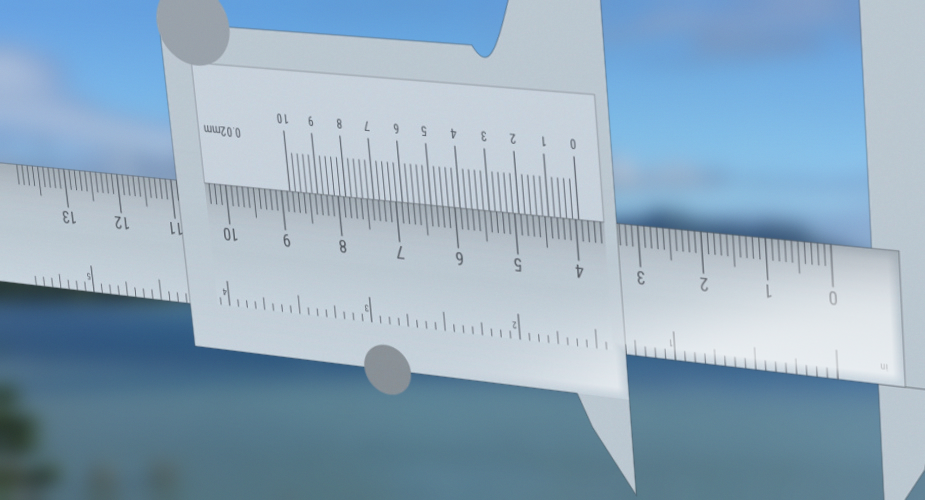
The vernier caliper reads 39.5 mm
